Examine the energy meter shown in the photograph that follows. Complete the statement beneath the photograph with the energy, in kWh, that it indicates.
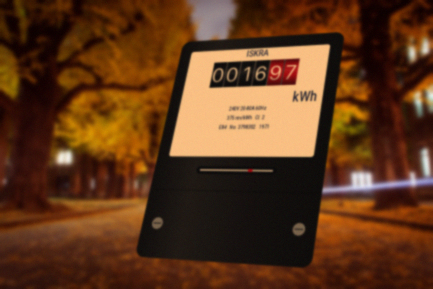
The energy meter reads 16.97 kWh
